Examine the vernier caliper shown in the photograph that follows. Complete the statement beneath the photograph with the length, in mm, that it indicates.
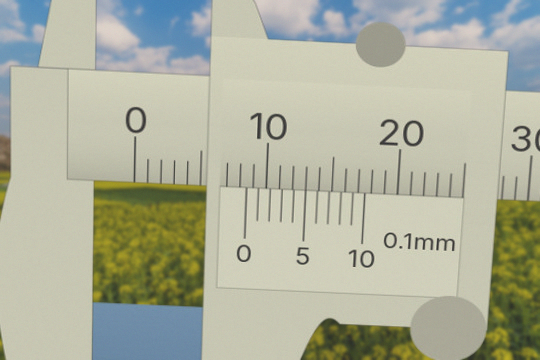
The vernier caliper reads 8.5 mm
